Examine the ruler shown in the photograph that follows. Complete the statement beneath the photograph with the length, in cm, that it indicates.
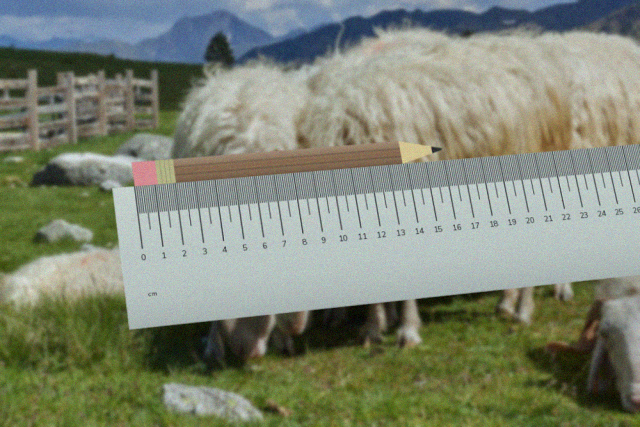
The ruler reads 16 cm
